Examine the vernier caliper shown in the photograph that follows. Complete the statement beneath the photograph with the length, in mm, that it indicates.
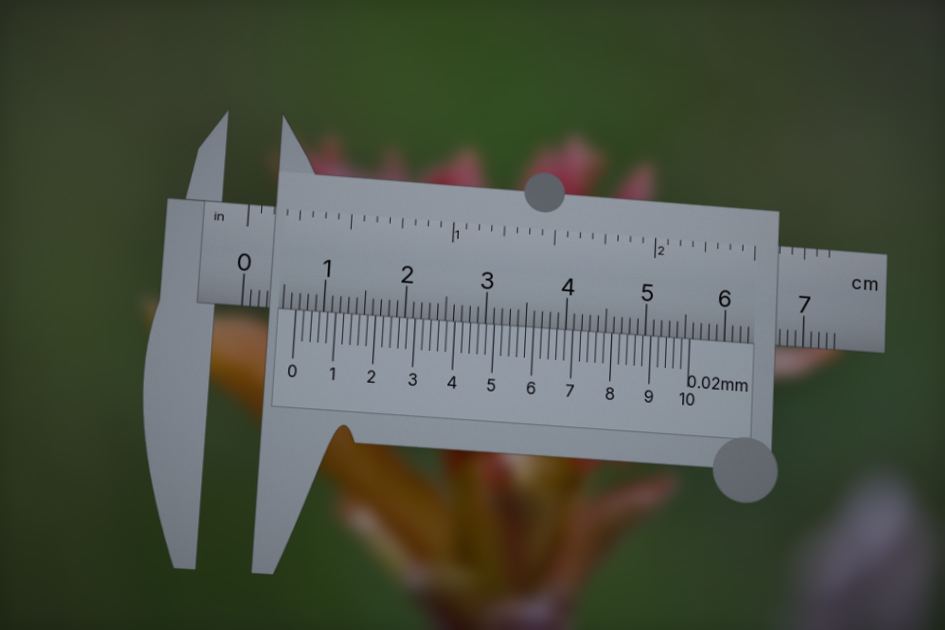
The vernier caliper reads 6.6 mm
